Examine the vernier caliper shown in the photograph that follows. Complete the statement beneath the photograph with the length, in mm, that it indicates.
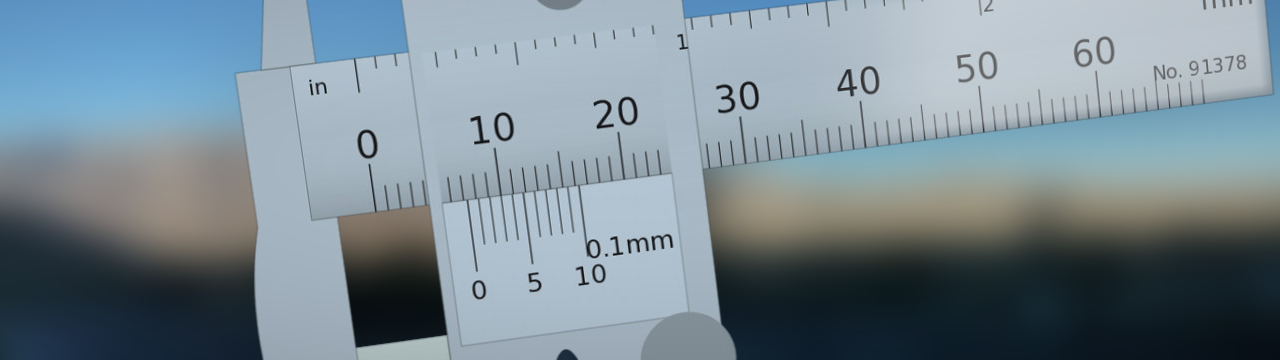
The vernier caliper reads 7.3 mm
